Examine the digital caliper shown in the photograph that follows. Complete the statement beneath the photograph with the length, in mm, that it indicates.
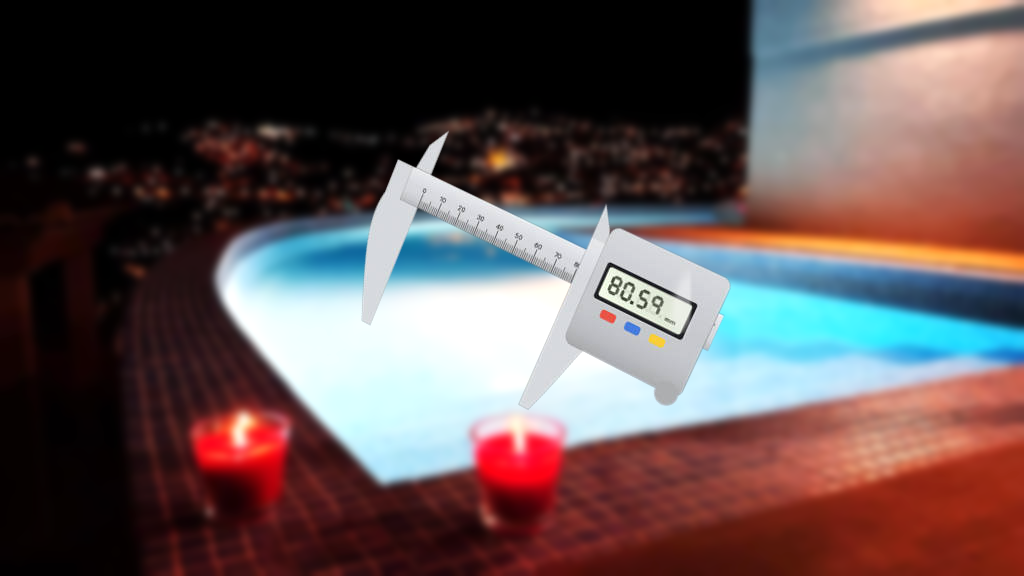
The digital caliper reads 80.59 mm
